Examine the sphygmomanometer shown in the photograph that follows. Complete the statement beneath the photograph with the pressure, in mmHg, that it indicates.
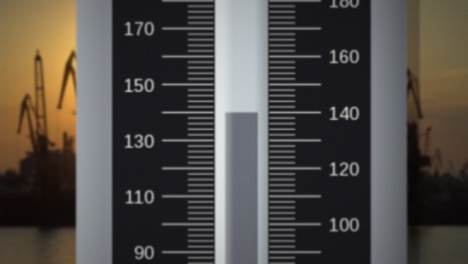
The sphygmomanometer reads 140 mmHg
